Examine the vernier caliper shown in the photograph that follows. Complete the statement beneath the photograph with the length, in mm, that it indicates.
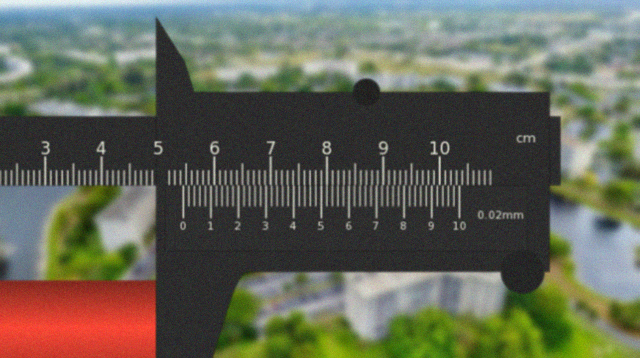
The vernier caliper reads 54.5 mm
